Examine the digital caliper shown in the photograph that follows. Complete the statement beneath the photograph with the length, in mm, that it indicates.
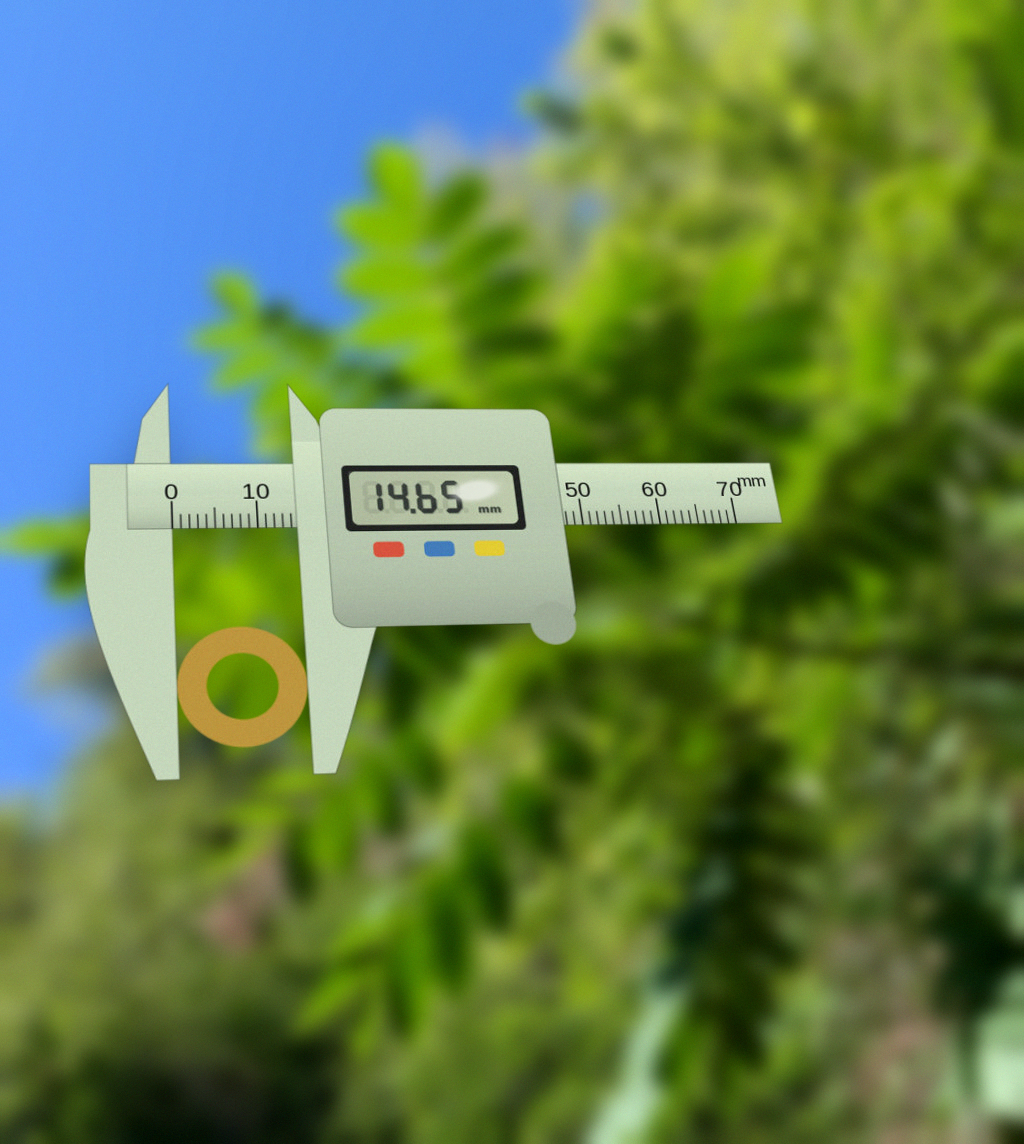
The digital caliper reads 14.65 mm
